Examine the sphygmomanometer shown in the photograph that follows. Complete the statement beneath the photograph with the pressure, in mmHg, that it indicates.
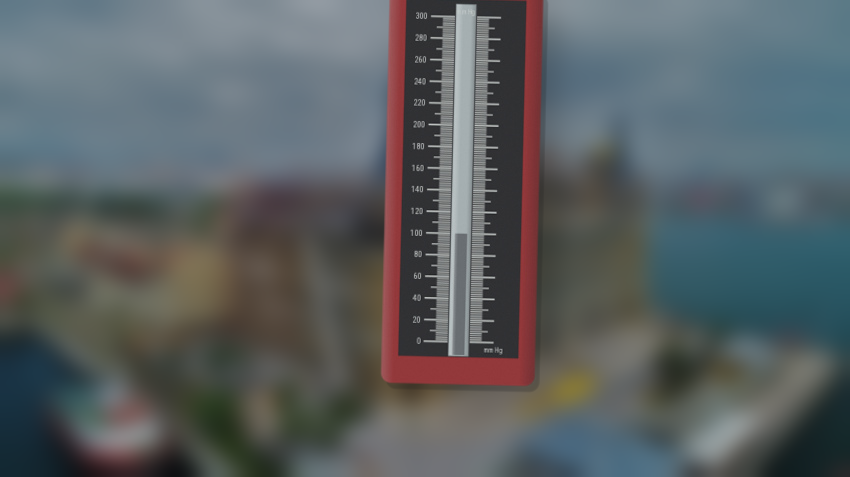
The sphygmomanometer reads 100 mmHg
